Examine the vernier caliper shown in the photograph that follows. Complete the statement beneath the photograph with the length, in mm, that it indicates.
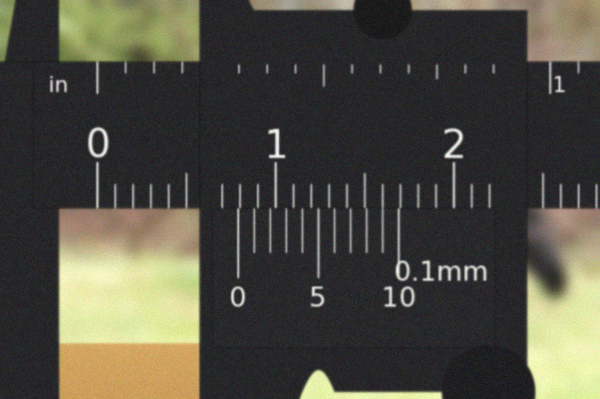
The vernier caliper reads 7.9 mm
